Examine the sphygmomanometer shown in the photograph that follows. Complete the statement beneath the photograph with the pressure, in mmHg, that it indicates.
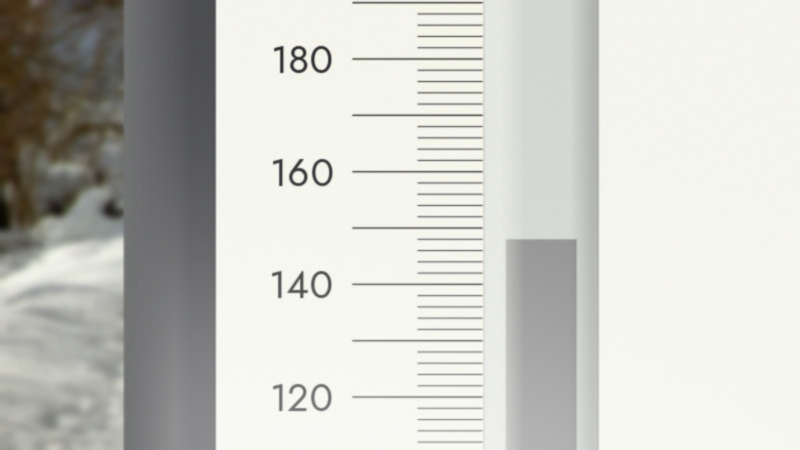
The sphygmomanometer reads 148 mmHg
